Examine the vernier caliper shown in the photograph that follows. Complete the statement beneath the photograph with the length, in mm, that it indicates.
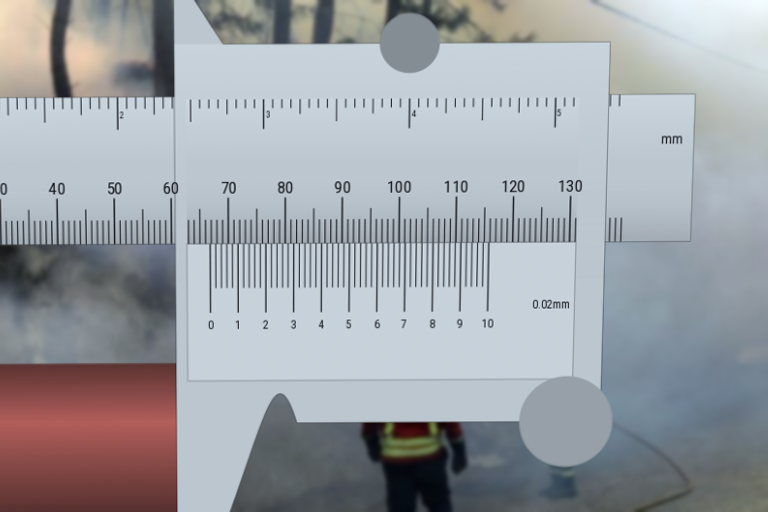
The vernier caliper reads 66.8 mm
